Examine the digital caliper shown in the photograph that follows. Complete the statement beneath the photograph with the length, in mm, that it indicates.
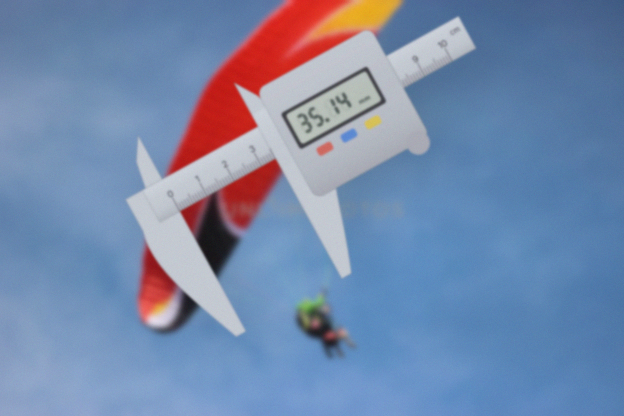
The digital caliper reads 35.14 mm
